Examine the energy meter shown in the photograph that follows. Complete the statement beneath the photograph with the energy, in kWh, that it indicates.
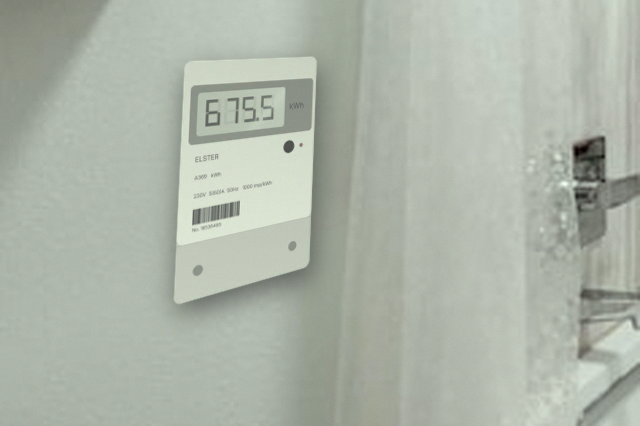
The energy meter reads 675.5 kWh
